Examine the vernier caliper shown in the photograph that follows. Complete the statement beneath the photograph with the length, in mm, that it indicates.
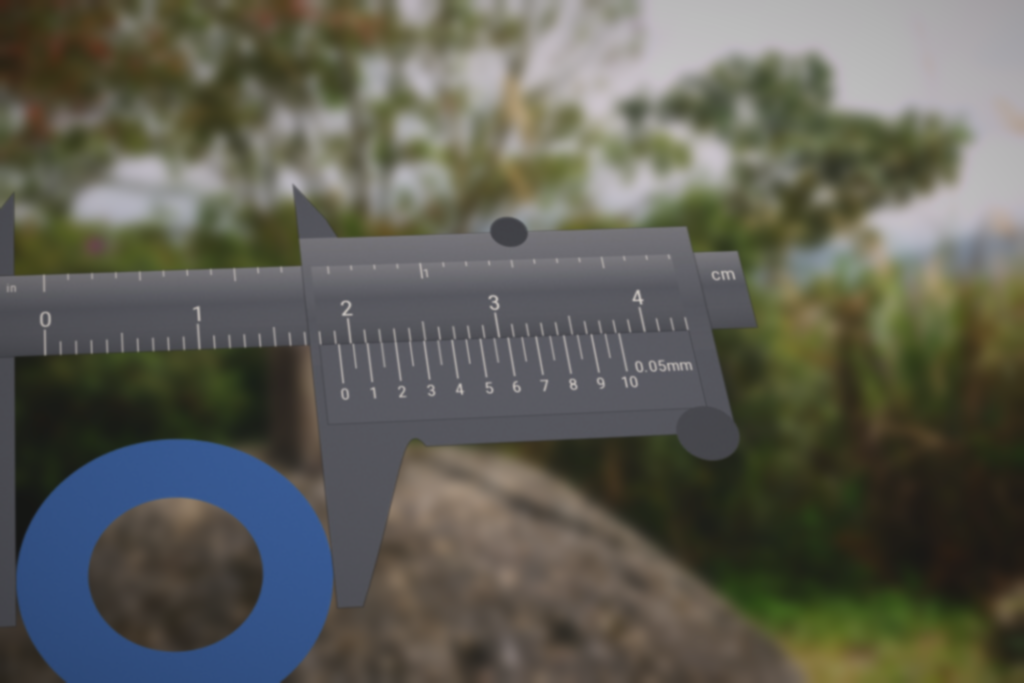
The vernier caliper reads 19.2 mm
